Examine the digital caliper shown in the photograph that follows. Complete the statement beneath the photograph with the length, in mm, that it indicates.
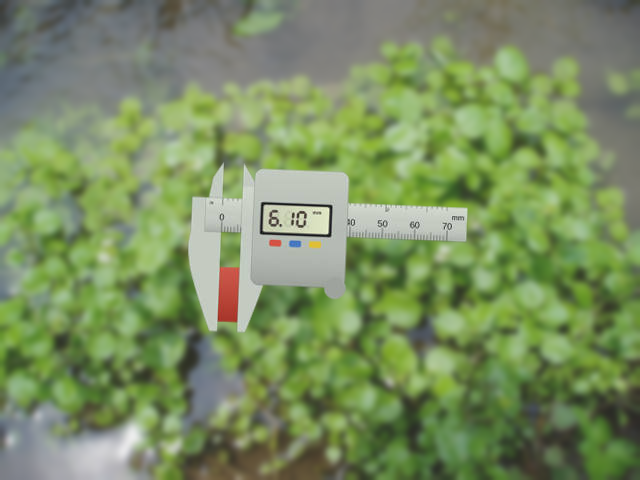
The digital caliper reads 6.10 mm
